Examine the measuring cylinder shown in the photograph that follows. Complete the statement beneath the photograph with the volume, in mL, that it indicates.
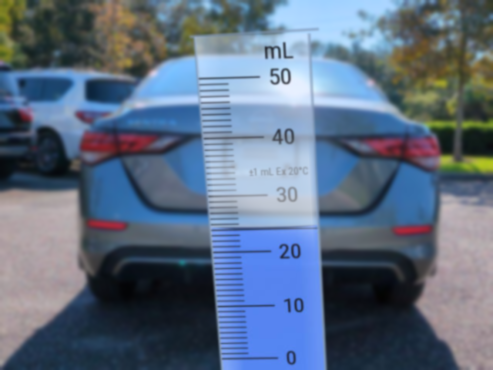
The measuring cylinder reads 24 mL
